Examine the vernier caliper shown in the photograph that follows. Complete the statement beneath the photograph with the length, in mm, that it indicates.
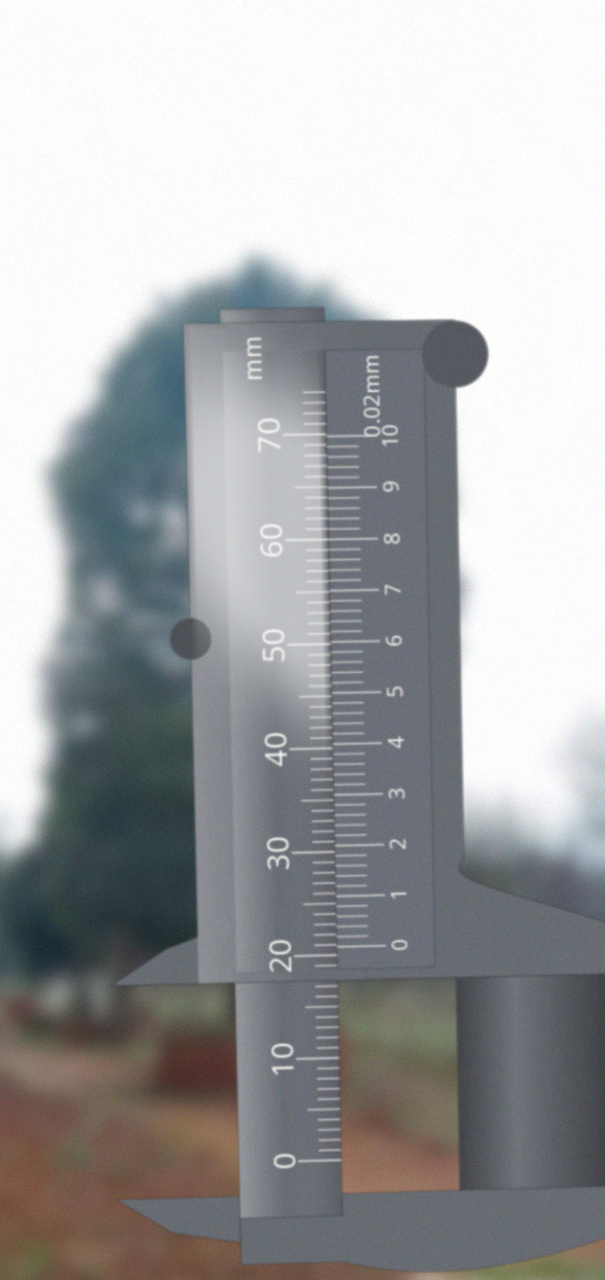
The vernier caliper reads 20.8 mm
